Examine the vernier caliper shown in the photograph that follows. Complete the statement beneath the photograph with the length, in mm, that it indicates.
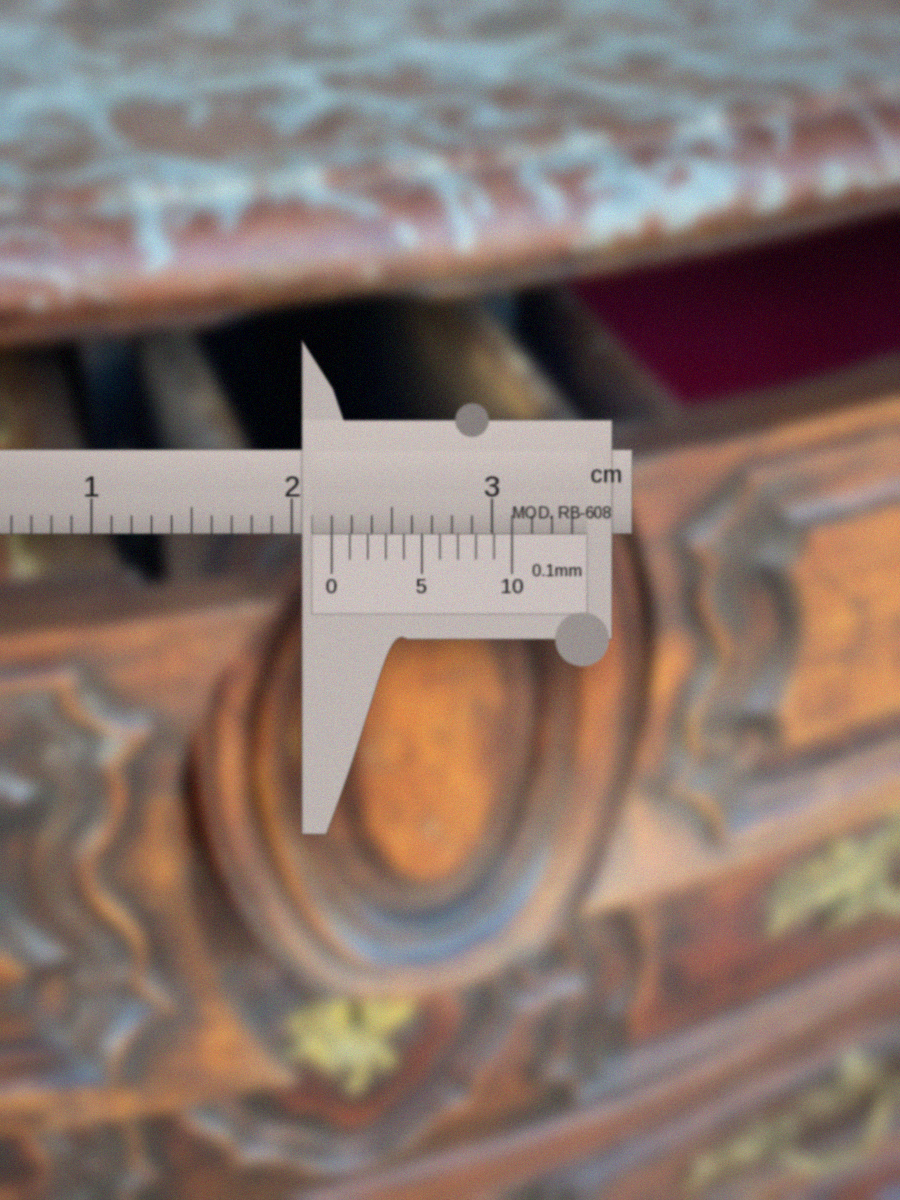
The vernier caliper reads 22.0 mm
